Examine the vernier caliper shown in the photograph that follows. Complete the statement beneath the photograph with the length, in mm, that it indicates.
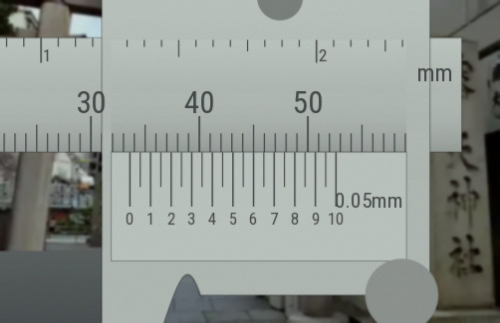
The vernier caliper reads 33.6 mm
